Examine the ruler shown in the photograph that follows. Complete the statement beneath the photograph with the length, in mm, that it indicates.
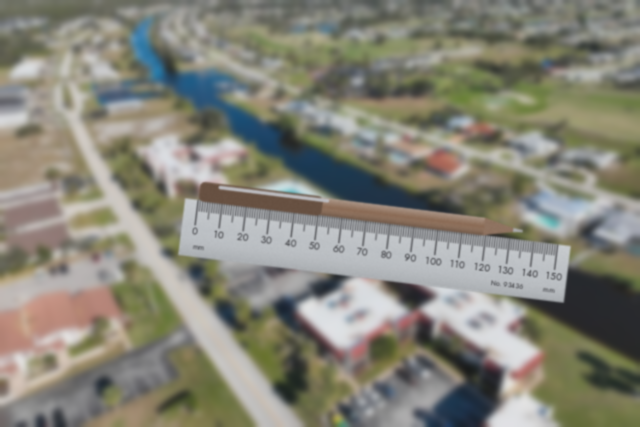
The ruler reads 135 mm
